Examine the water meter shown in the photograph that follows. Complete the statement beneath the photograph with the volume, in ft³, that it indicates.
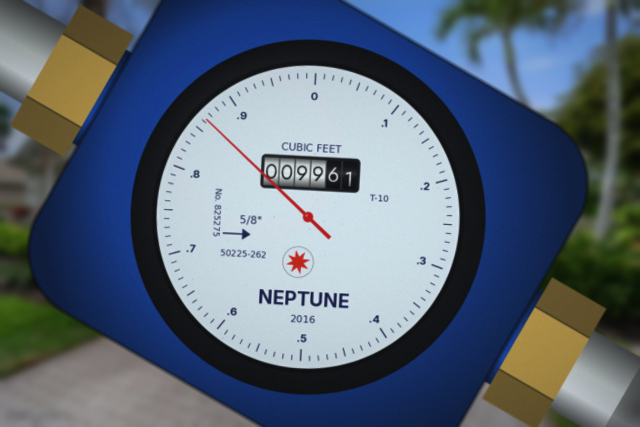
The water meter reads 9960.86 ft³
